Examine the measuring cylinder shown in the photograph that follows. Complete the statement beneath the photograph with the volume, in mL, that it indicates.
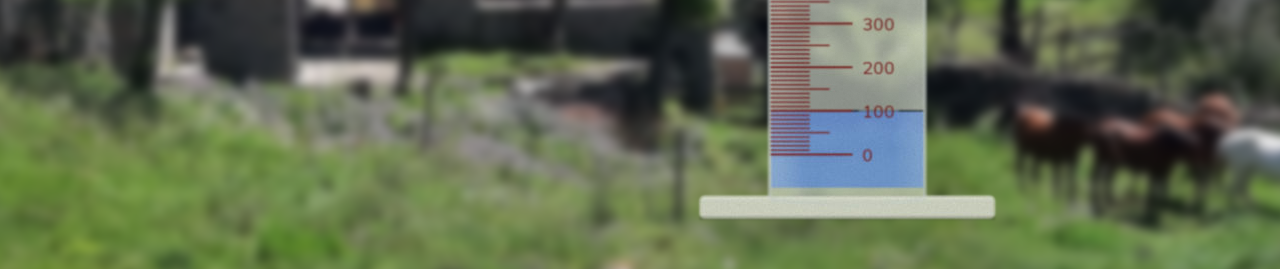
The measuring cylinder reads 100 mL
